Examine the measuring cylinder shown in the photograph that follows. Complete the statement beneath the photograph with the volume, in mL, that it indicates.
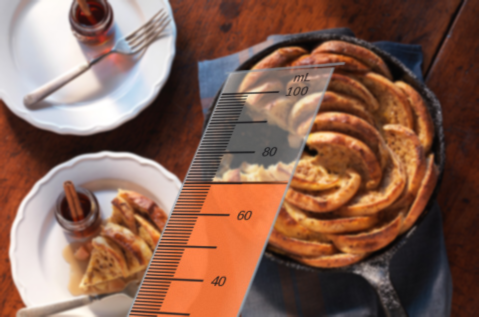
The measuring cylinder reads 70 mL
